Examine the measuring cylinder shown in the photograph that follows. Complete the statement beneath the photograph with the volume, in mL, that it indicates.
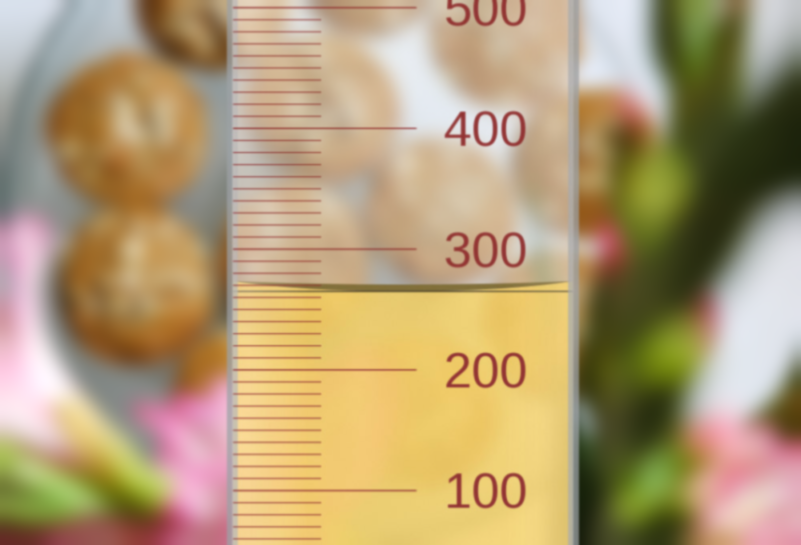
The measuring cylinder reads 265 mL
